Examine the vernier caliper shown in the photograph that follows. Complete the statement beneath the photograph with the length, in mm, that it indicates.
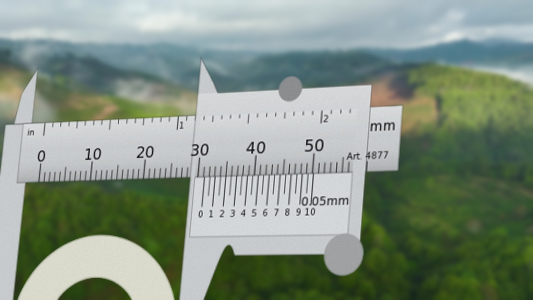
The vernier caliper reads 31.2 mm
